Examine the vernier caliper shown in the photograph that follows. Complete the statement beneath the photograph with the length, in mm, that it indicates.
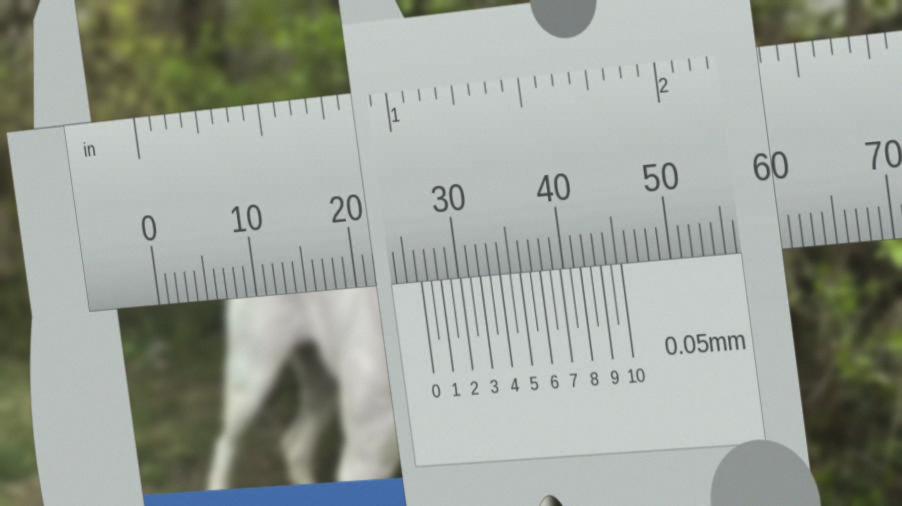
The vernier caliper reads 26.4 mm
